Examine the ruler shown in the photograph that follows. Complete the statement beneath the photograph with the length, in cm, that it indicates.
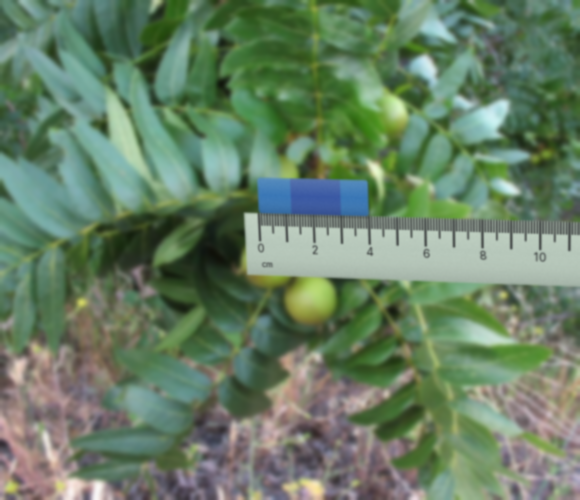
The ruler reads 4 cm
